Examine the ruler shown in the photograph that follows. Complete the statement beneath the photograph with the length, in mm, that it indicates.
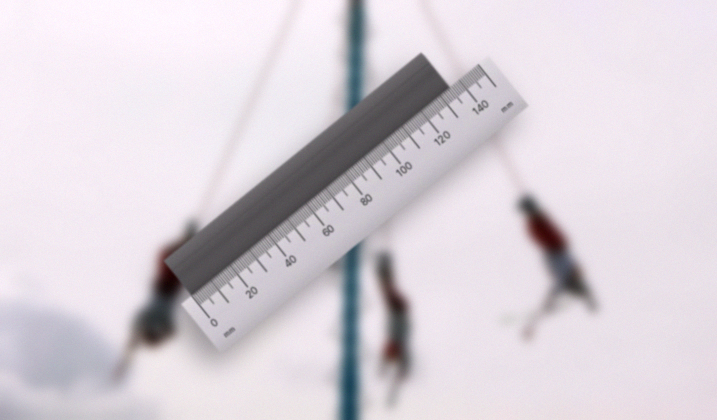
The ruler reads 135 mm
